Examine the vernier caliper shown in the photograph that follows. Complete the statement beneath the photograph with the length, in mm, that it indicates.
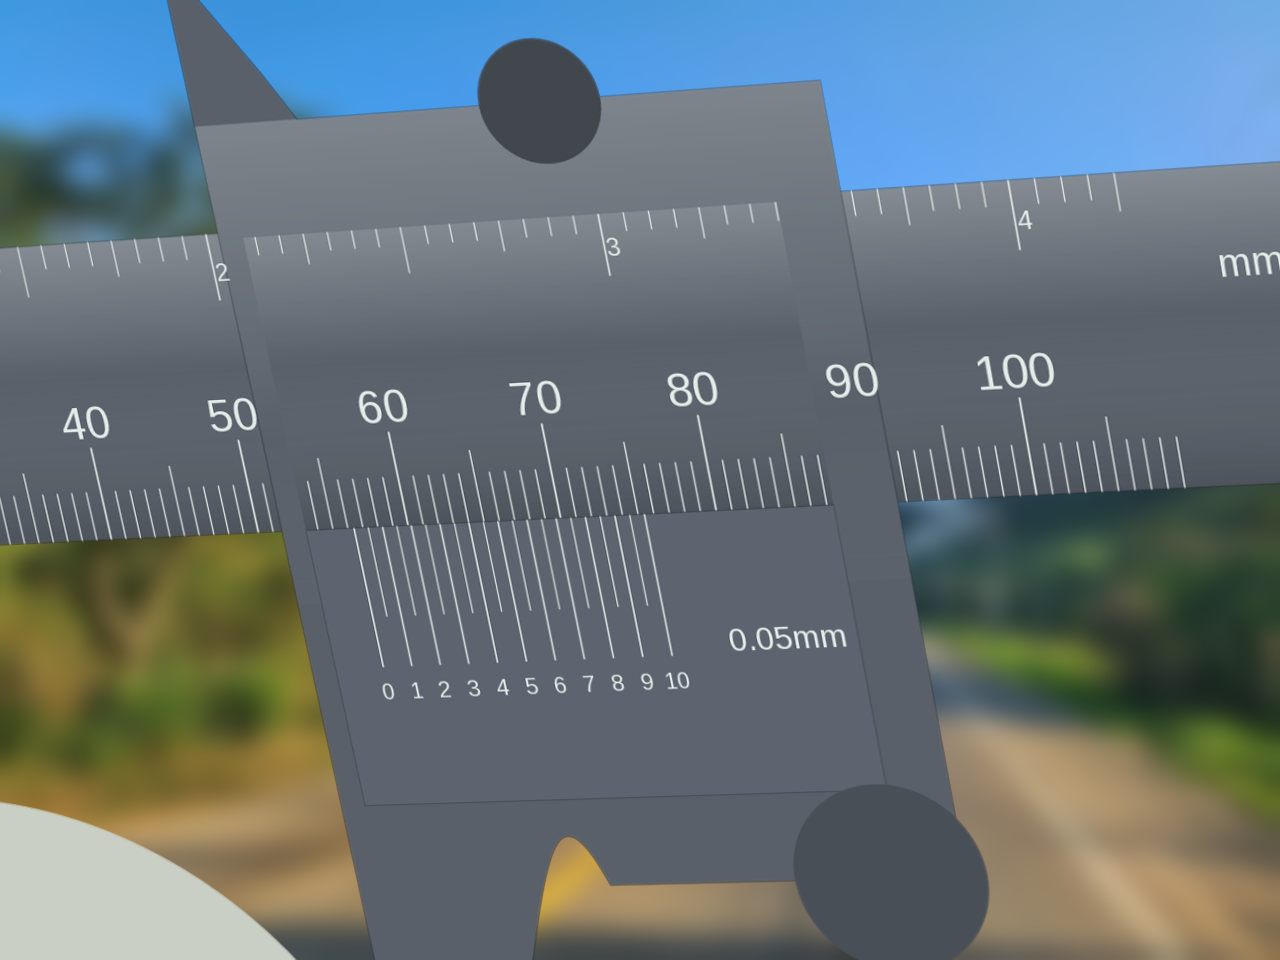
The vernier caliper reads 56.4 mm
